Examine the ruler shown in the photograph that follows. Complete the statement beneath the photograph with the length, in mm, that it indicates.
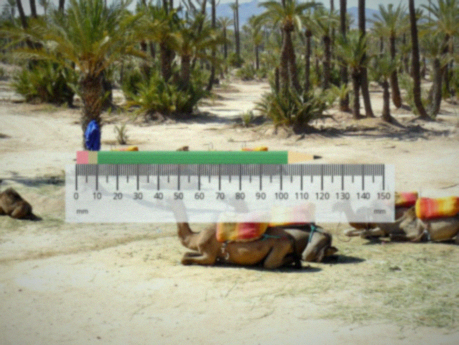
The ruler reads 120 mm
